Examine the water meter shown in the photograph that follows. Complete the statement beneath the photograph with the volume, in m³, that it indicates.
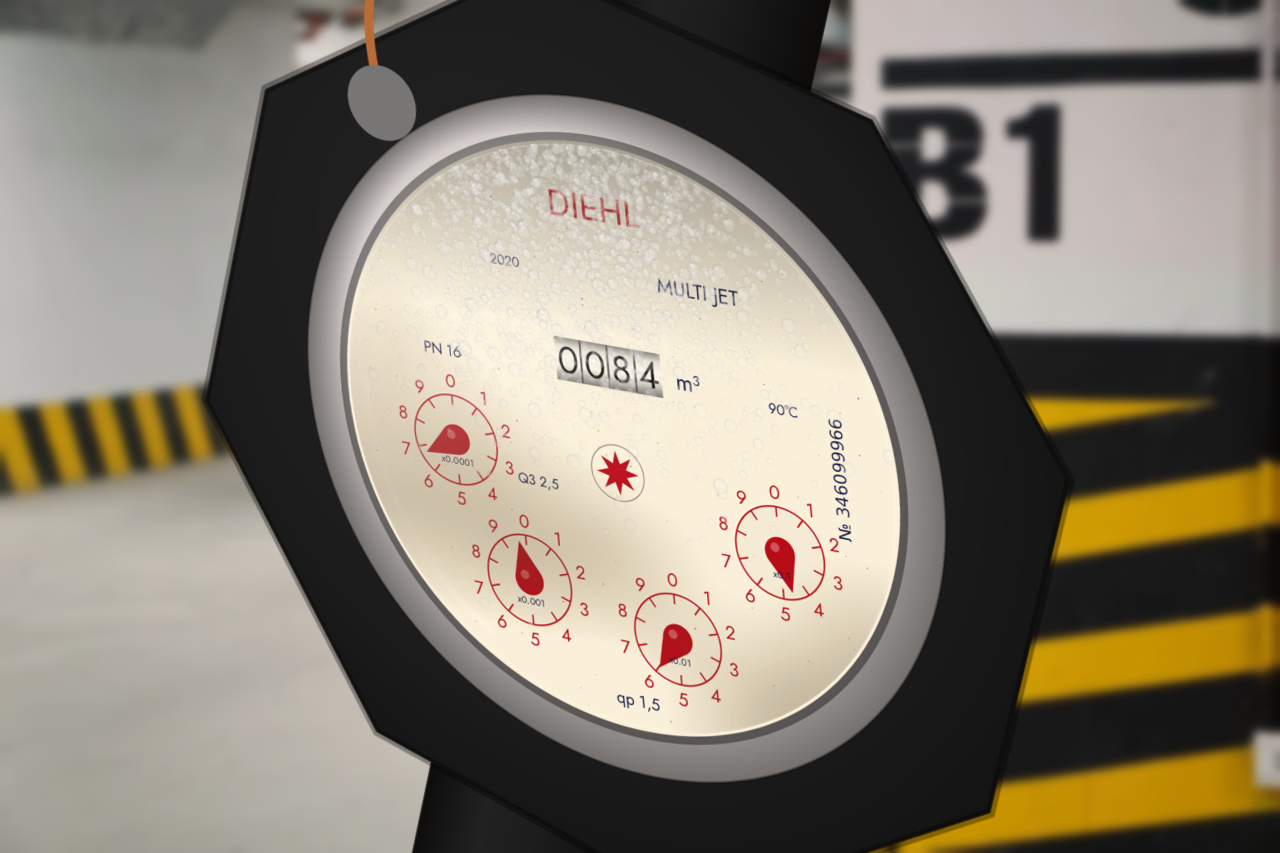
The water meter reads 84.4596 m³
